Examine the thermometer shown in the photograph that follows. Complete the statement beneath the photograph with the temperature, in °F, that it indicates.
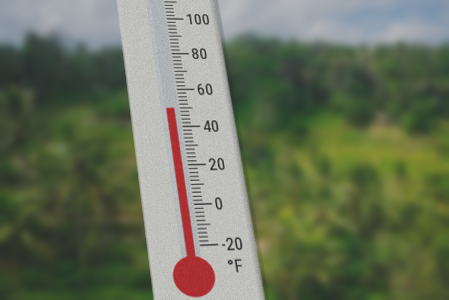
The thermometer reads 50 °F
